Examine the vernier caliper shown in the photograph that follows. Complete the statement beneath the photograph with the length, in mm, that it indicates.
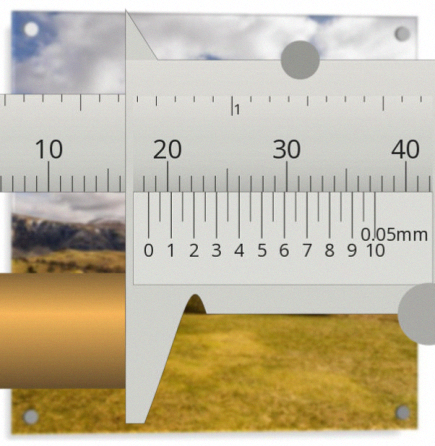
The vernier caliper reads 18.4 mm
